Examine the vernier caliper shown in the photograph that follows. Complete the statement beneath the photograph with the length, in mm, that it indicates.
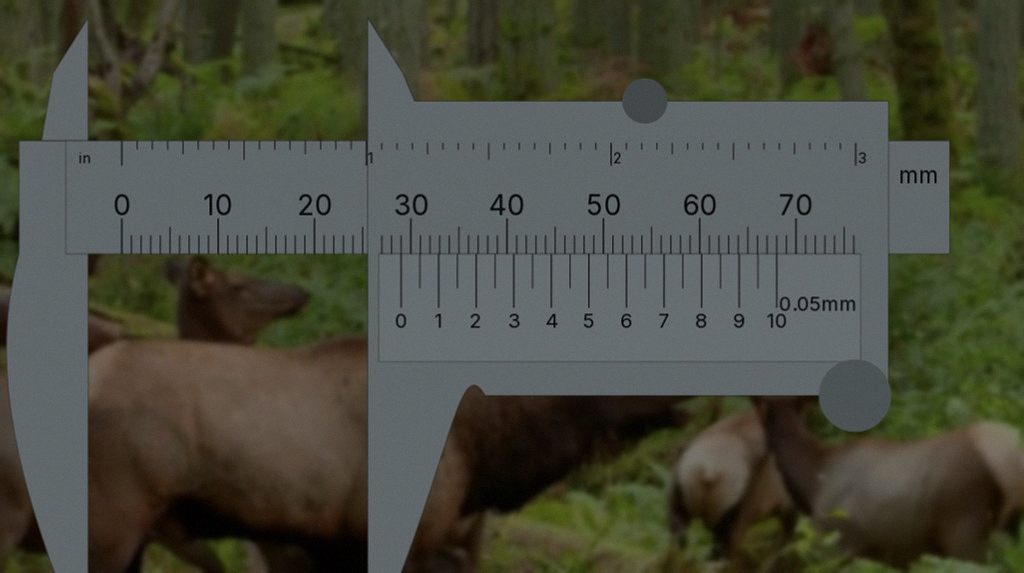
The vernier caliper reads 29.0 mm
